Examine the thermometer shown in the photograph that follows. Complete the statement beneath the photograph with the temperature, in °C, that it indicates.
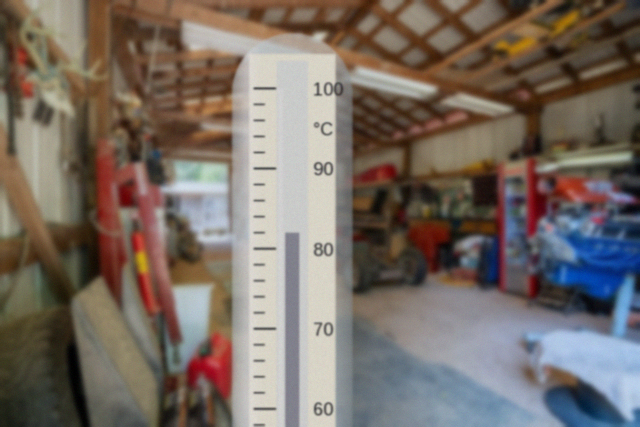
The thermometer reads 82 °C
